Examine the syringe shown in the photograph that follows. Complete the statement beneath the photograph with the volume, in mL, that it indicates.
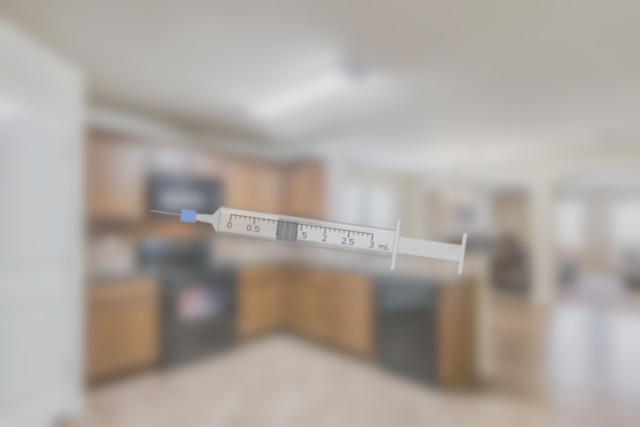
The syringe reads 1 mL
